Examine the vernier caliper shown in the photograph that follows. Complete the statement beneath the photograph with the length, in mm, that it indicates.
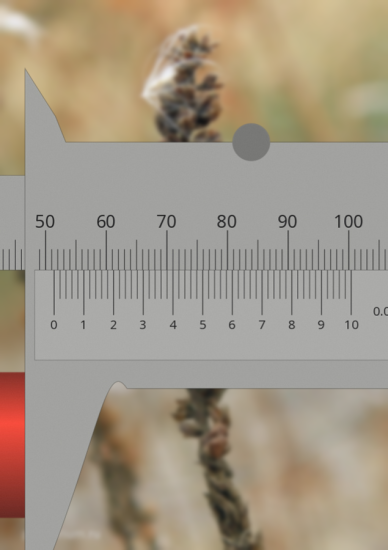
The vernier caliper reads 51.4 mm
